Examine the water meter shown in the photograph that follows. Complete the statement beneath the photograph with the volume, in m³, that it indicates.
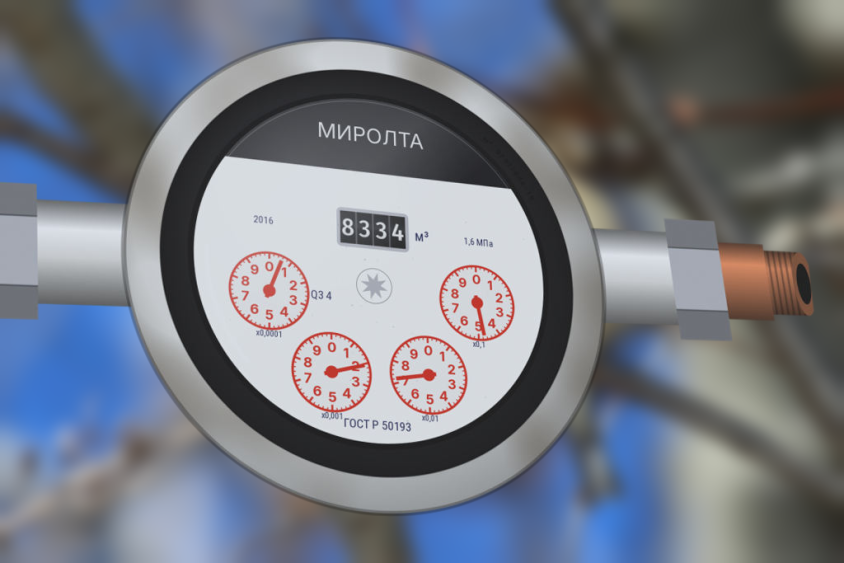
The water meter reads 8334.4720 m³
